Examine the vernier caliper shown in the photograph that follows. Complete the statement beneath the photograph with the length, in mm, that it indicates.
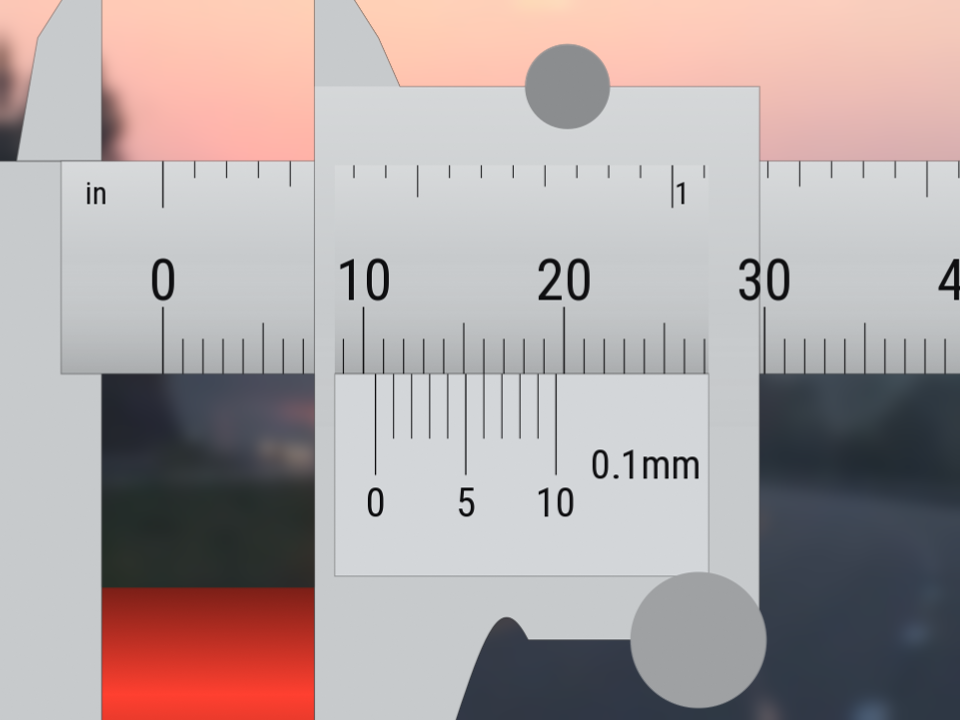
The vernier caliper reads 10.6 mm
